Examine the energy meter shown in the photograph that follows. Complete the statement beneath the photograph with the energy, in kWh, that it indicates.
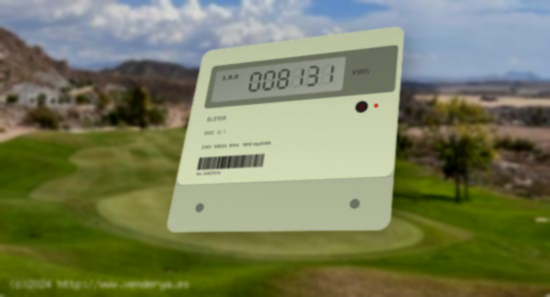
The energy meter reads 8131 kWh
